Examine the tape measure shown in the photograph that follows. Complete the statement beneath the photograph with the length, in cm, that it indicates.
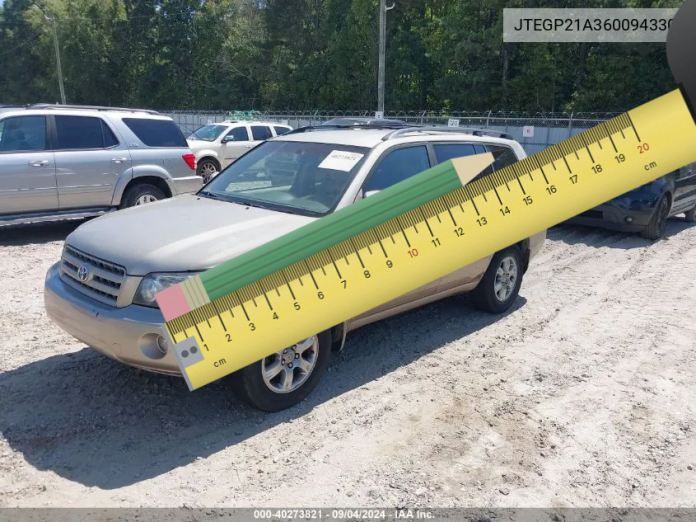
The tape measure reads 15 cm
